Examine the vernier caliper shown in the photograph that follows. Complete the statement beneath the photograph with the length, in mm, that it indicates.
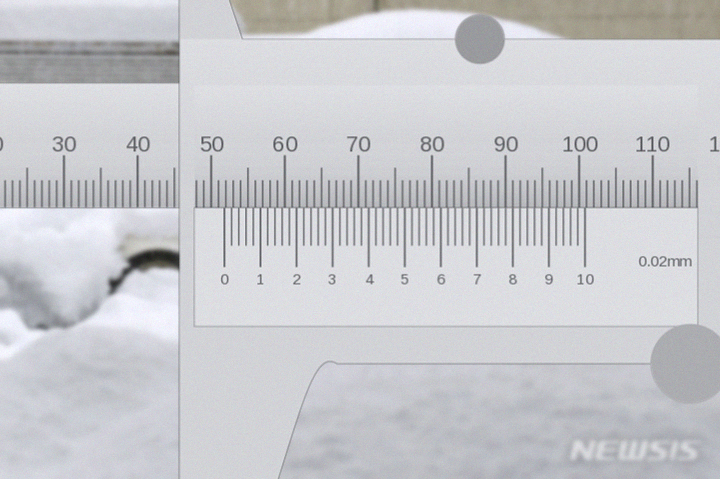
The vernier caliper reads 51.8 mm
